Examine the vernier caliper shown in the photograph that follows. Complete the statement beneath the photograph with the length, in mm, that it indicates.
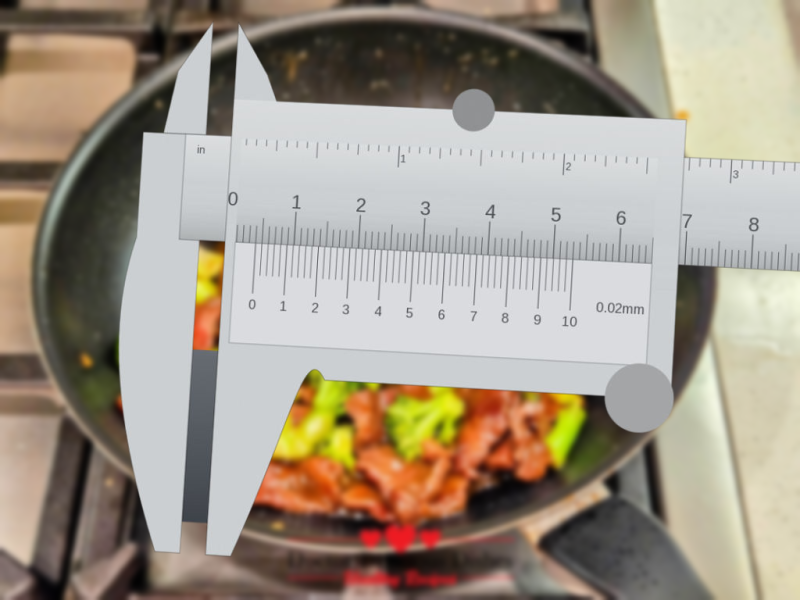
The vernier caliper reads 4.0 mm
